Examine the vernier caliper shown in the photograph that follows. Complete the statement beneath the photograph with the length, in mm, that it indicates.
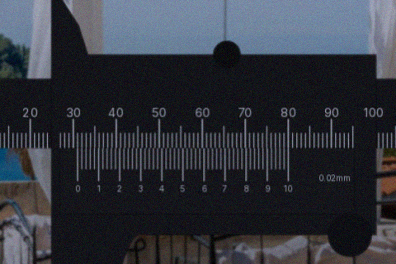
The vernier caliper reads 31.0 mm
